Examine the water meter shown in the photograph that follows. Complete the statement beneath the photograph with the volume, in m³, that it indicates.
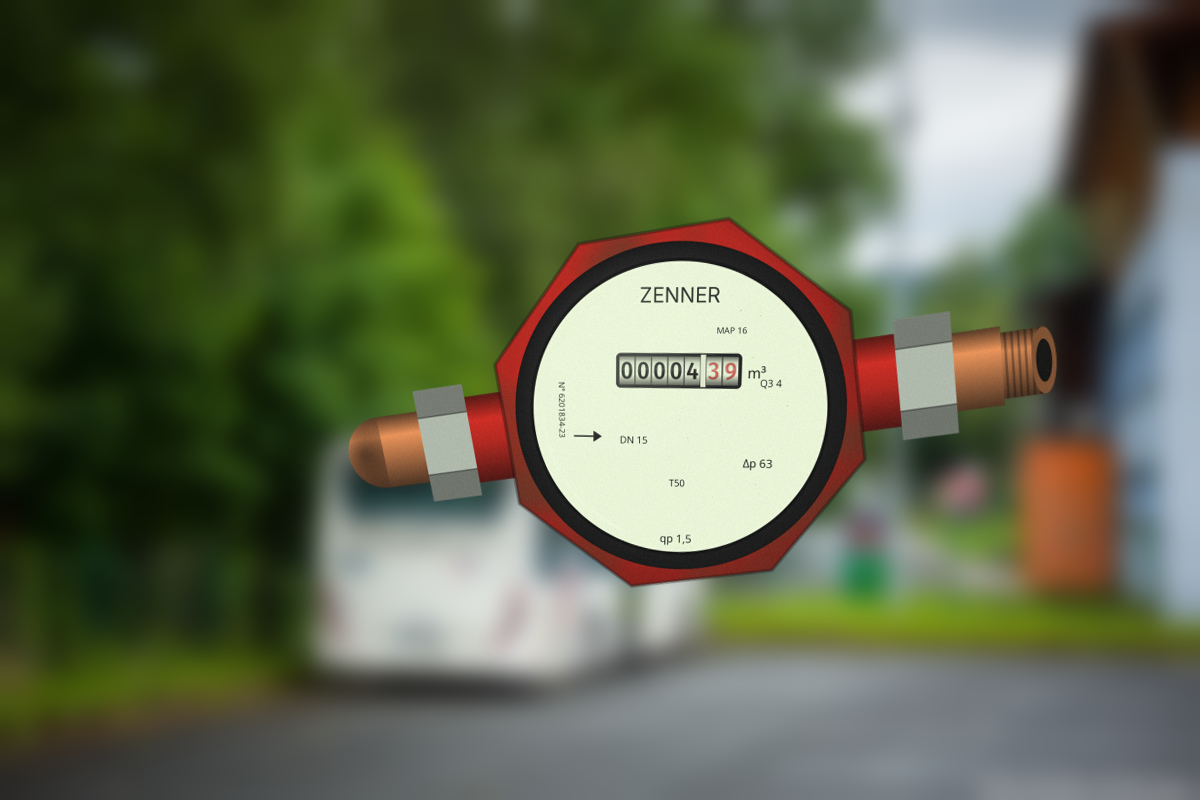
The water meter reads 4.39 m³
